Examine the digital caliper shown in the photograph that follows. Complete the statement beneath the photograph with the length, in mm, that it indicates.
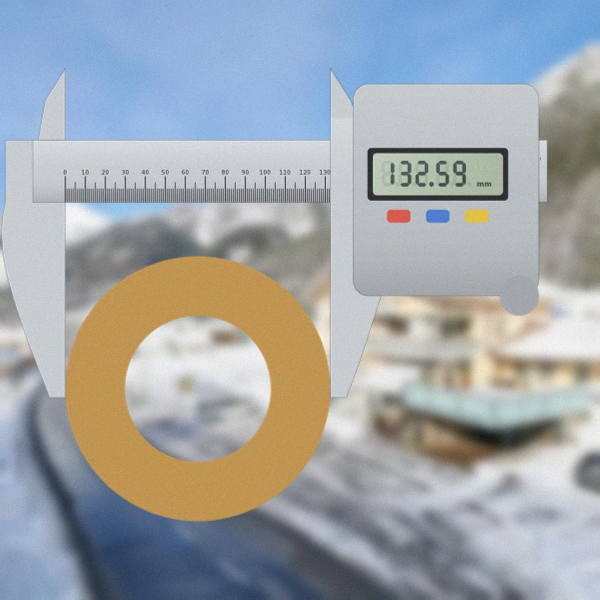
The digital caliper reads 132.59 mm
